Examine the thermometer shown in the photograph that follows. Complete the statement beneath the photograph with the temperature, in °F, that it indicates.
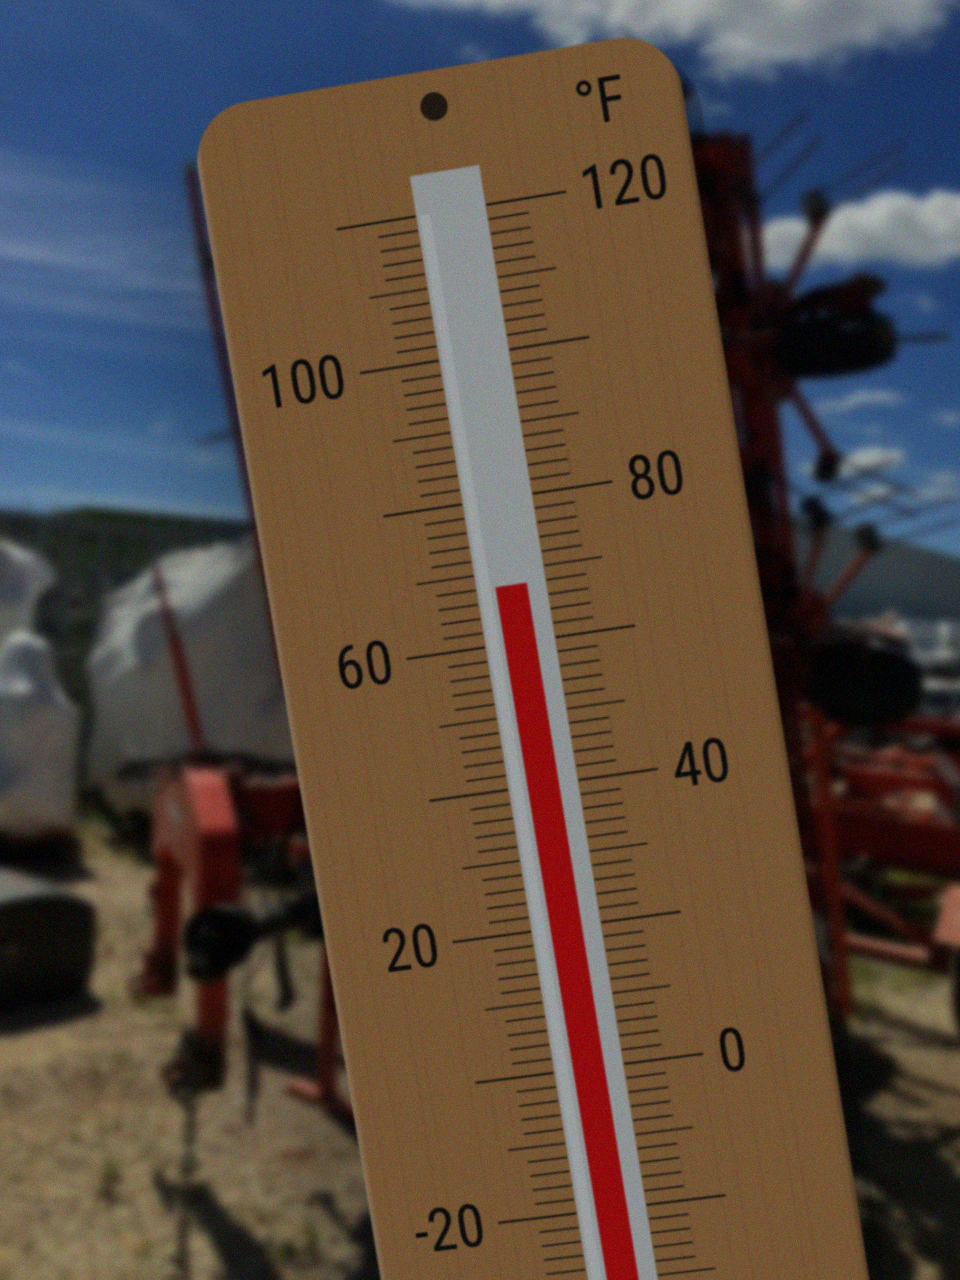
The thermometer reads 68 °F
